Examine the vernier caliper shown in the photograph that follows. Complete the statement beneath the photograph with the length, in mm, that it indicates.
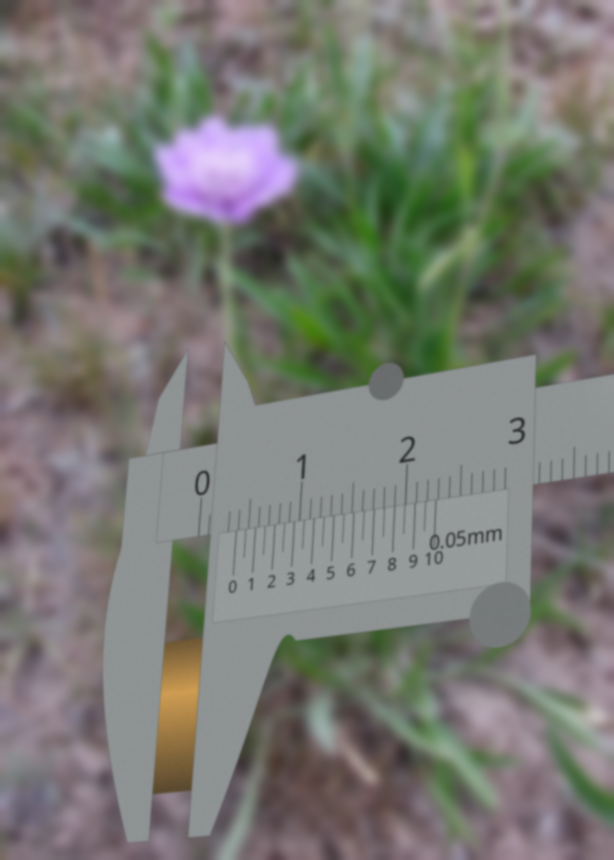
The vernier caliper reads 3.8 mm
